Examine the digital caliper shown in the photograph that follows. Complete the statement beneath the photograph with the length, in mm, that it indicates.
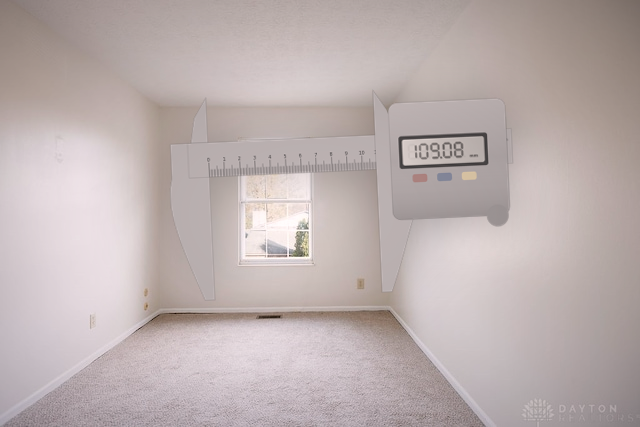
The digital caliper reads 109.08 mm
